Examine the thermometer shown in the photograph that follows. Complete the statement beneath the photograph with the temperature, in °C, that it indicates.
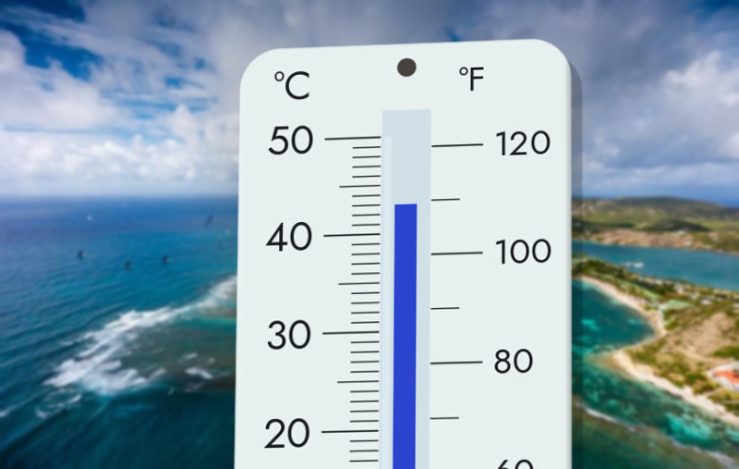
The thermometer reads 43 °C
